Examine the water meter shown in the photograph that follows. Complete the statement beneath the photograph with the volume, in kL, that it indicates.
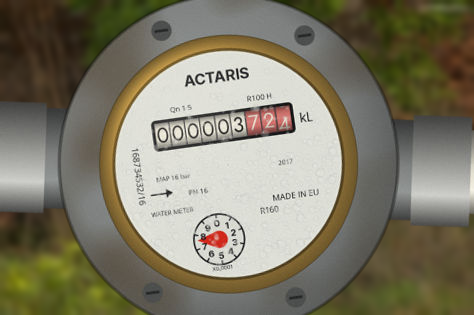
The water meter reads 3.7237 kL
